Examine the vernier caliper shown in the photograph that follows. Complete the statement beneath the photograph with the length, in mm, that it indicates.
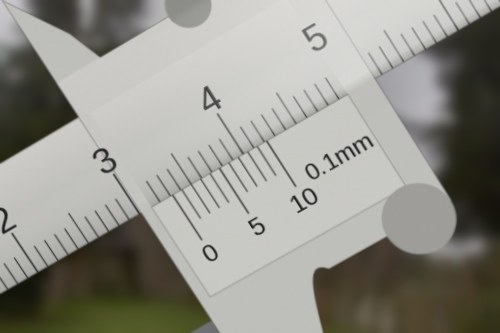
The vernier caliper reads 33.2 mm
